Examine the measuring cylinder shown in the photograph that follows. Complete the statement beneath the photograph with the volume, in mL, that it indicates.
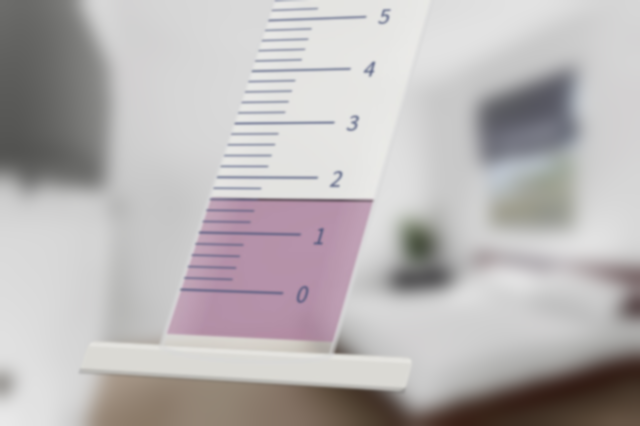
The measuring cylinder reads 1.6 mL
